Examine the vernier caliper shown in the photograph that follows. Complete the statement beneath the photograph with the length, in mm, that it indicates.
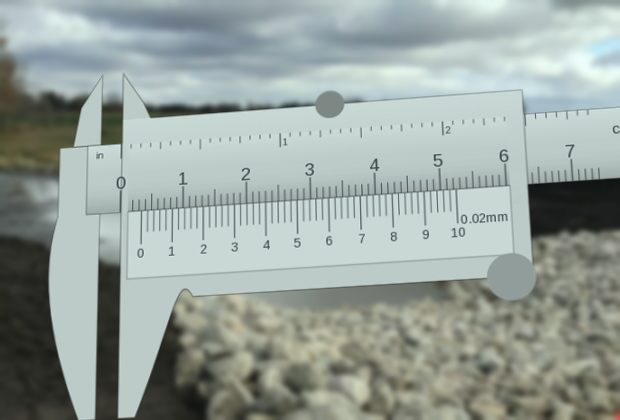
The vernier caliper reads 3.4 mm
